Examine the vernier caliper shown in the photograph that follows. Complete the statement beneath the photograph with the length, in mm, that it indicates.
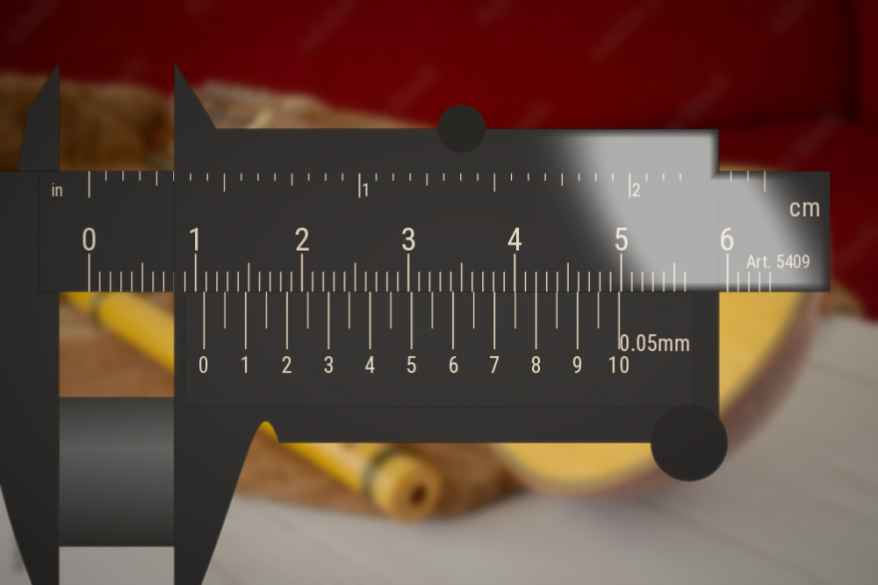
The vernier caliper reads 10.8 mm
